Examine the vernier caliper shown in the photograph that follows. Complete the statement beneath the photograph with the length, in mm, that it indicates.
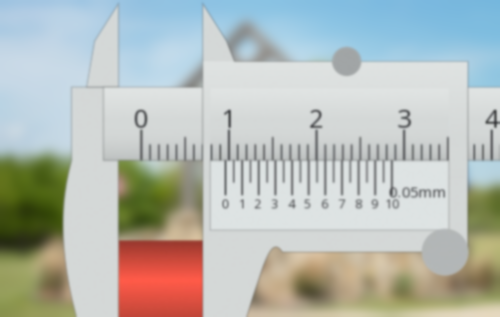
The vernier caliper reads 9.6 mm
